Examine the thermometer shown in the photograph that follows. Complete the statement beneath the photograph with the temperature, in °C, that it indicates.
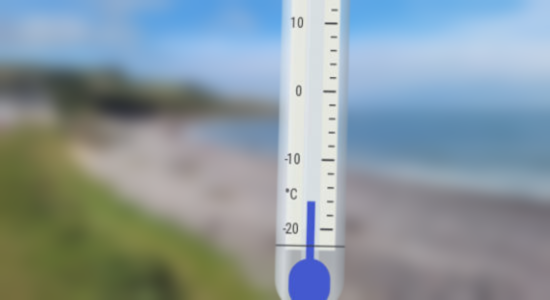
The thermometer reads -16 °C
